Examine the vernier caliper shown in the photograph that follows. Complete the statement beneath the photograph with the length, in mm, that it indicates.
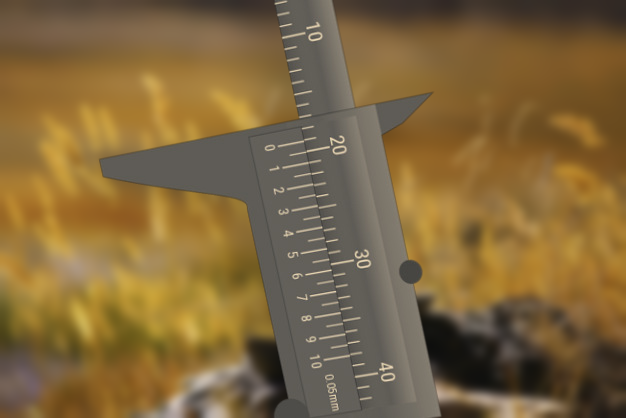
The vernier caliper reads 19.1 mm
